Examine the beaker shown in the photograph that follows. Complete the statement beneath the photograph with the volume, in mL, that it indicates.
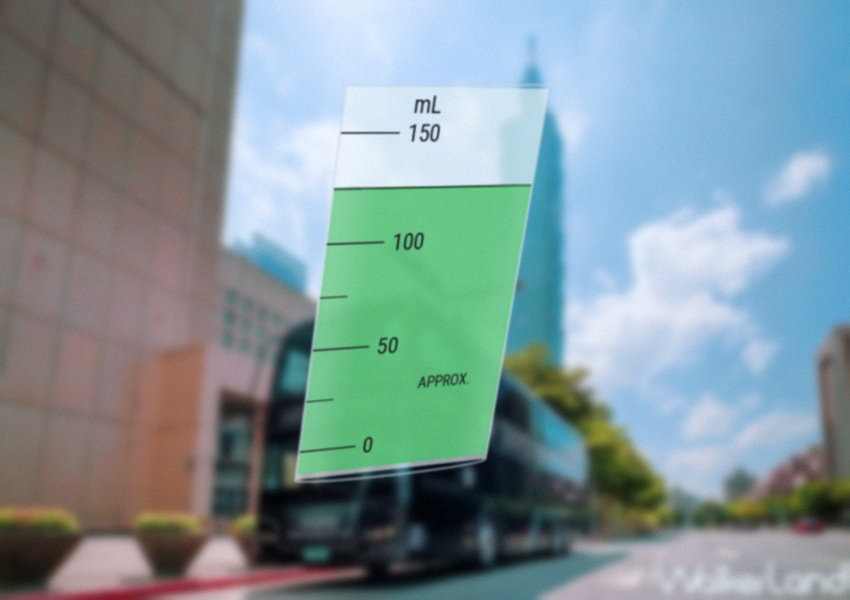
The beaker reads 125 mL
